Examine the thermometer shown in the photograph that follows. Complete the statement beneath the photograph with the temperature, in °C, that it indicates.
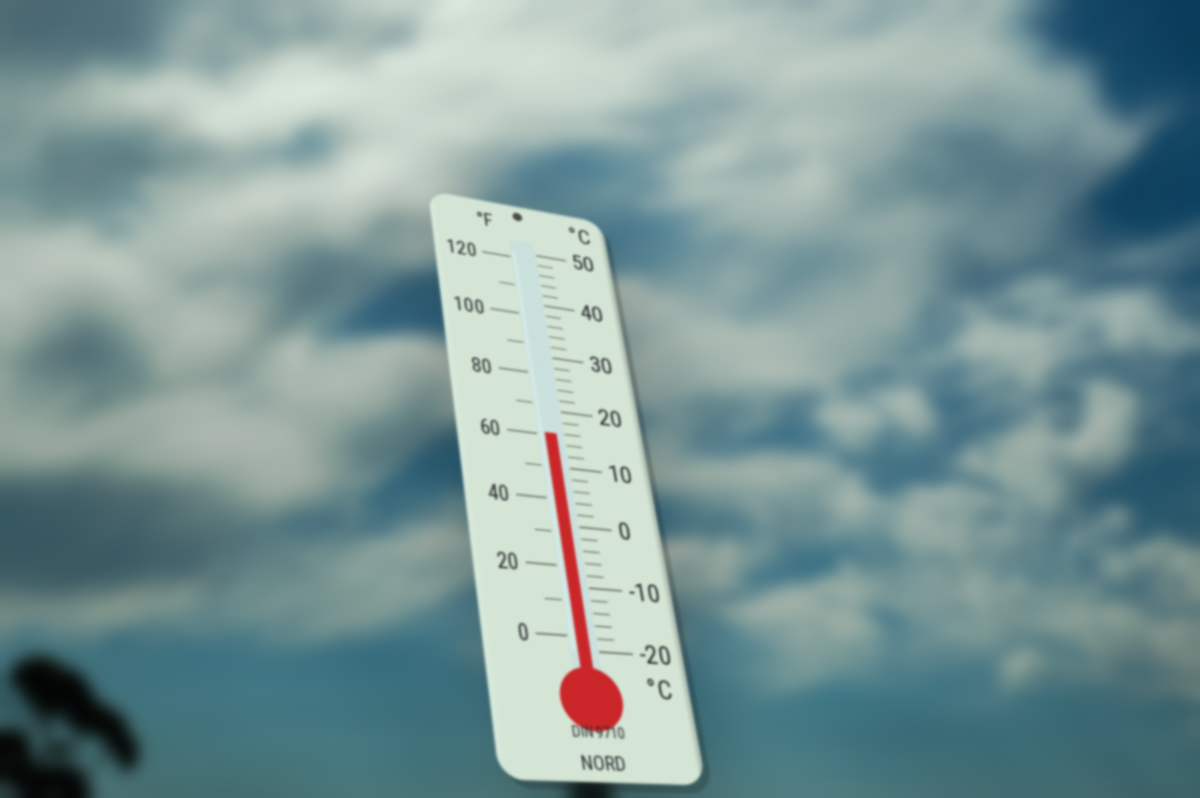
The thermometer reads 16 °C
